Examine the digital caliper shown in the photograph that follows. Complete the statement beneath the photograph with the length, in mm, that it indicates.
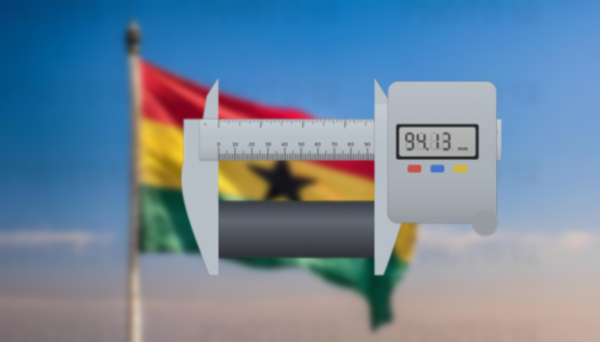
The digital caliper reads 94.13 mm
